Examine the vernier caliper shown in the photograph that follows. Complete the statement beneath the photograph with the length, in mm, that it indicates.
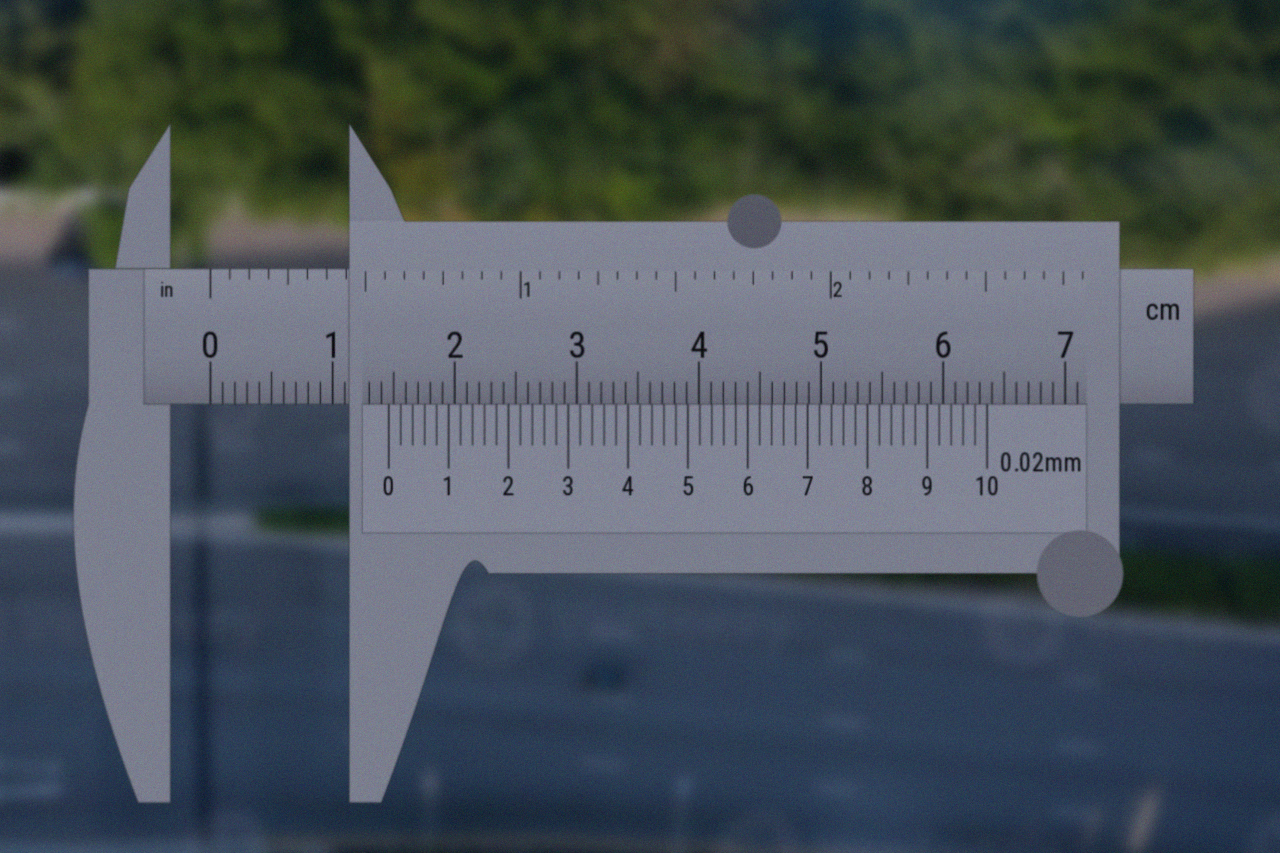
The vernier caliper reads 14.6 mm
